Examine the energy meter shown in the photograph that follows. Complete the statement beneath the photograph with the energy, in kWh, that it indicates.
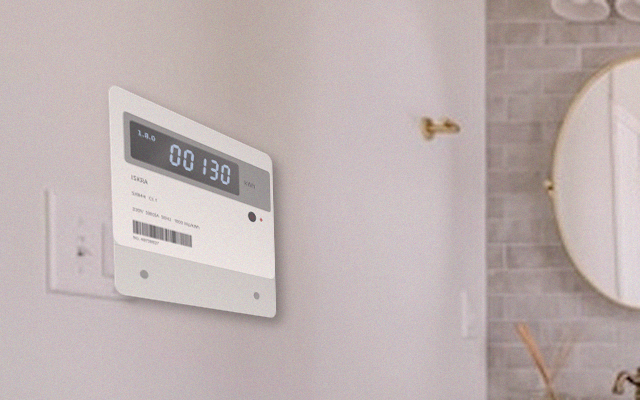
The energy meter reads 130 kWh
